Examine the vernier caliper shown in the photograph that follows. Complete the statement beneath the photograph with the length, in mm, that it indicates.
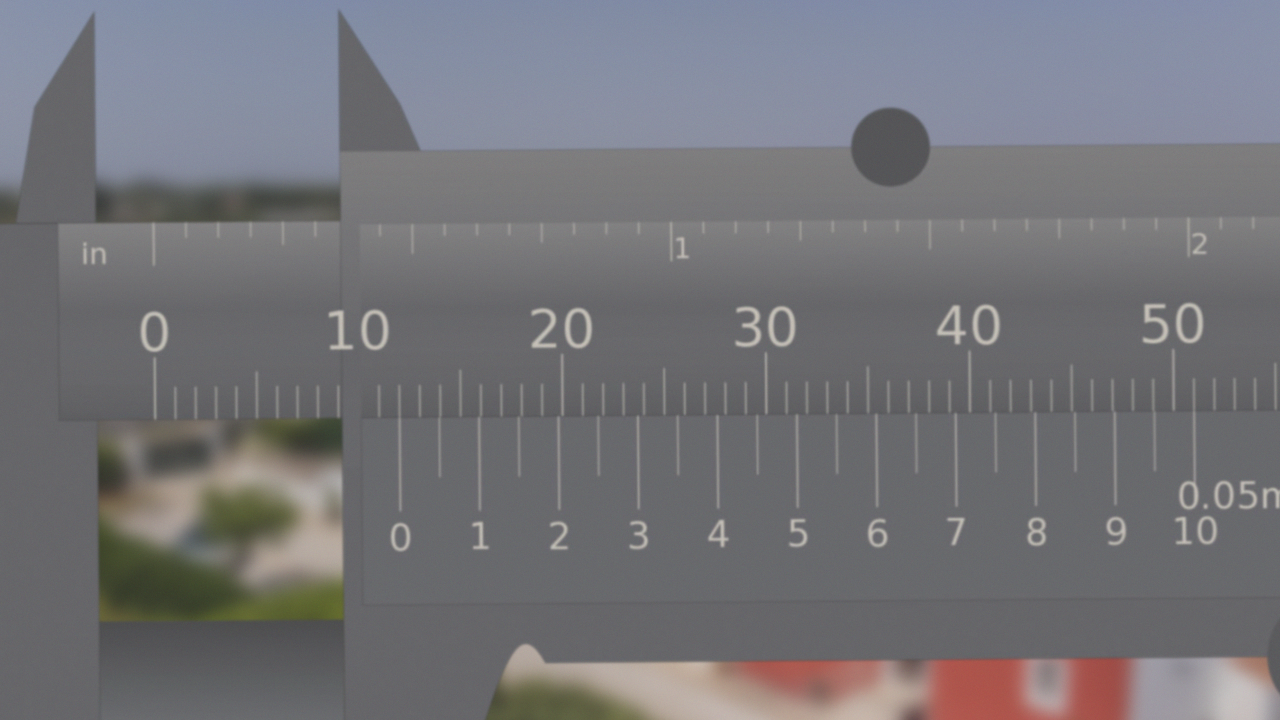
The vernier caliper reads 12.0 mm
